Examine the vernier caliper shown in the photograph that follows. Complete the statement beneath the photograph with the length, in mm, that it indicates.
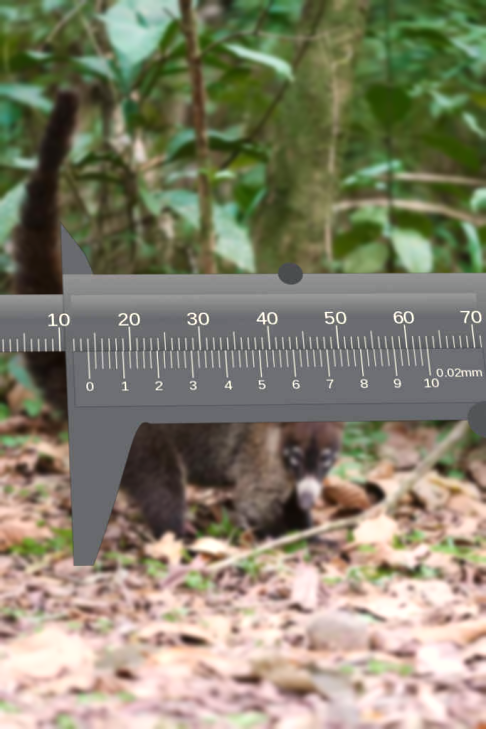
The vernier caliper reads 14.0 mm
